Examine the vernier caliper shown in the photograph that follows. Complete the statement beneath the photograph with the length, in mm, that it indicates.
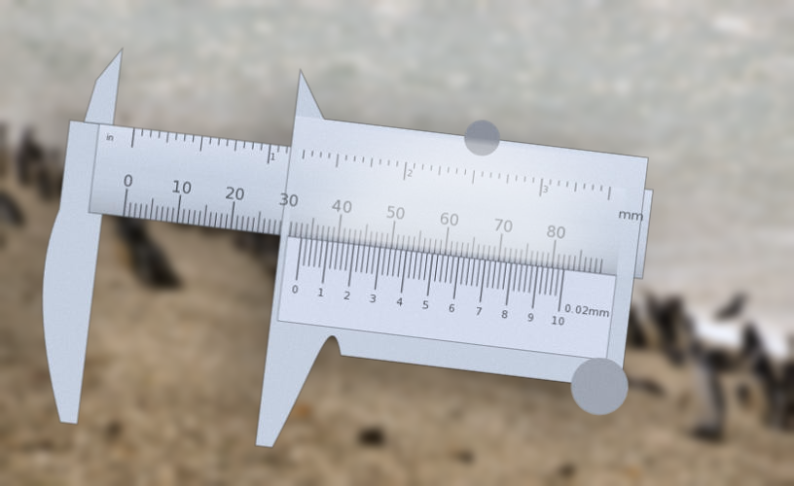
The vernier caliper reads 33.2 mm
